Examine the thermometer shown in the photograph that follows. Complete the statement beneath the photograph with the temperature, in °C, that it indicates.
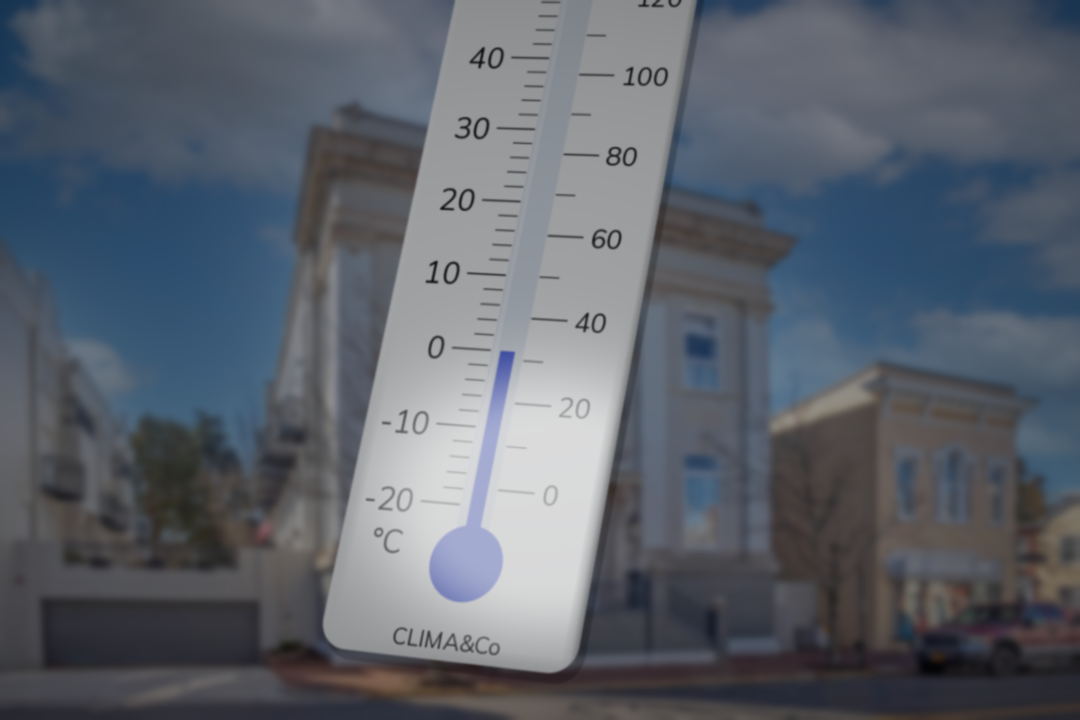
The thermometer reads 0 °C
